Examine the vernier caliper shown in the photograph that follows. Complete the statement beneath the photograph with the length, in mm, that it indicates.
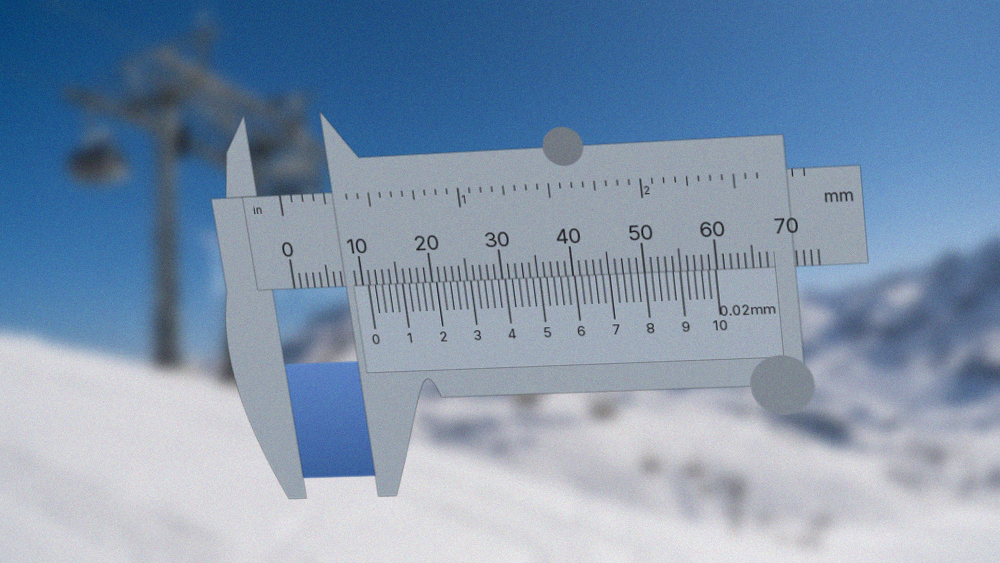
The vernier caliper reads 10.8 mm
